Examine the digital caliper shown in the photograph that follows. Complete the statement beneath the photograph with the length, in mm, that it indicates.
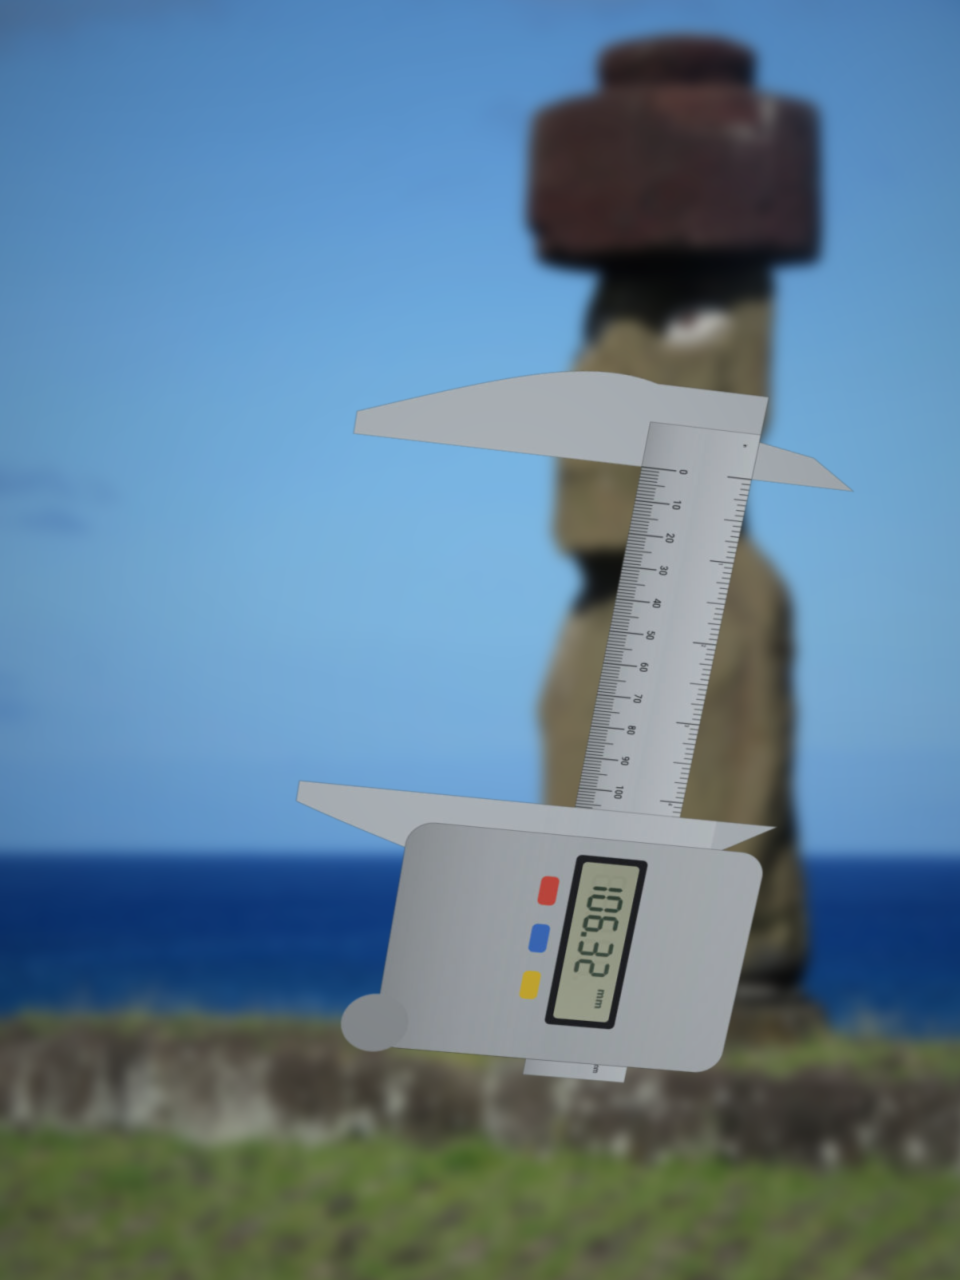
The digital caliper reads 106.32 mm
